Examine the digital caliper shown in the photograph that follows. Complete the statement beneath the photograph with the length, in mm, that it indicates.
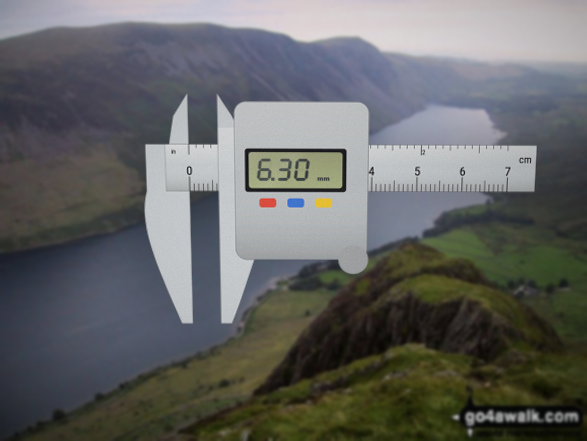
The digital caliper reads 6.30 mm
